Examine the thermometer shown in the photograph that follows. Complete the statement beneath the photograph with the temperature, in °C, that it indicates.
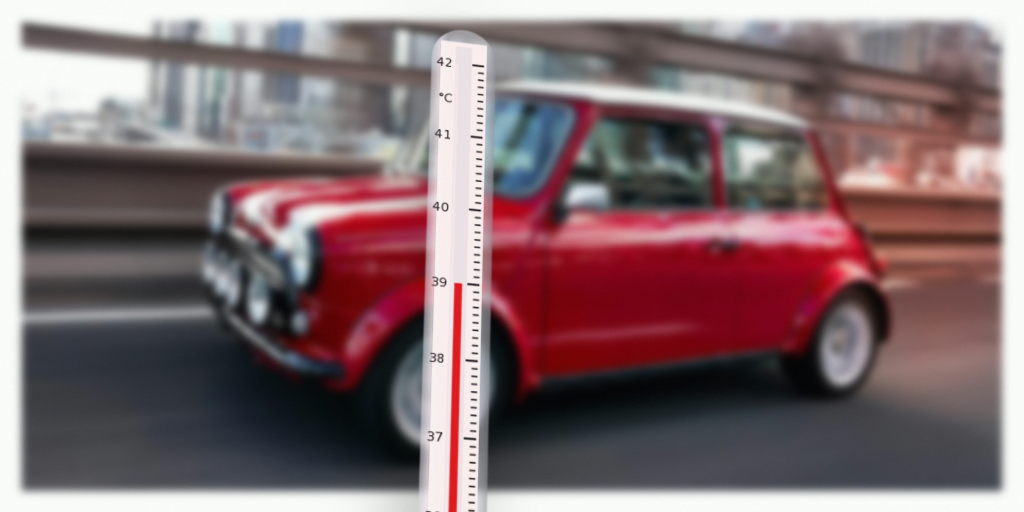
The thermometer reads 39 °C
